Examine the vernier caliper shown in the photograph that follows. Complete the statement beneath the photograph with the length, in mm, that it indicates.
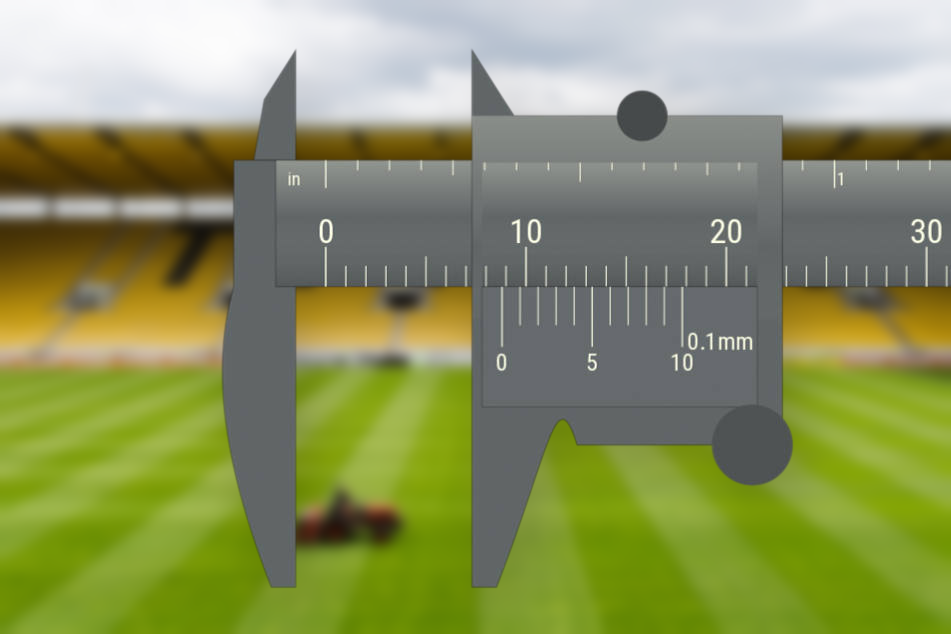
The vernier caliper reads 8.8 mm
